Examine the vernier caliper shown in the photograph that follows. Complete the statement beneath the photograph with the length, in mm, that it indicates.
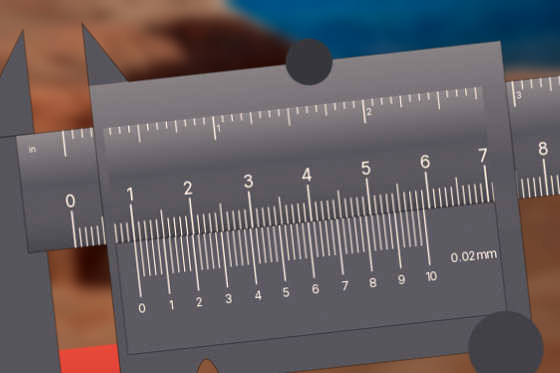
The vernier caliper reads 10.0 mm
